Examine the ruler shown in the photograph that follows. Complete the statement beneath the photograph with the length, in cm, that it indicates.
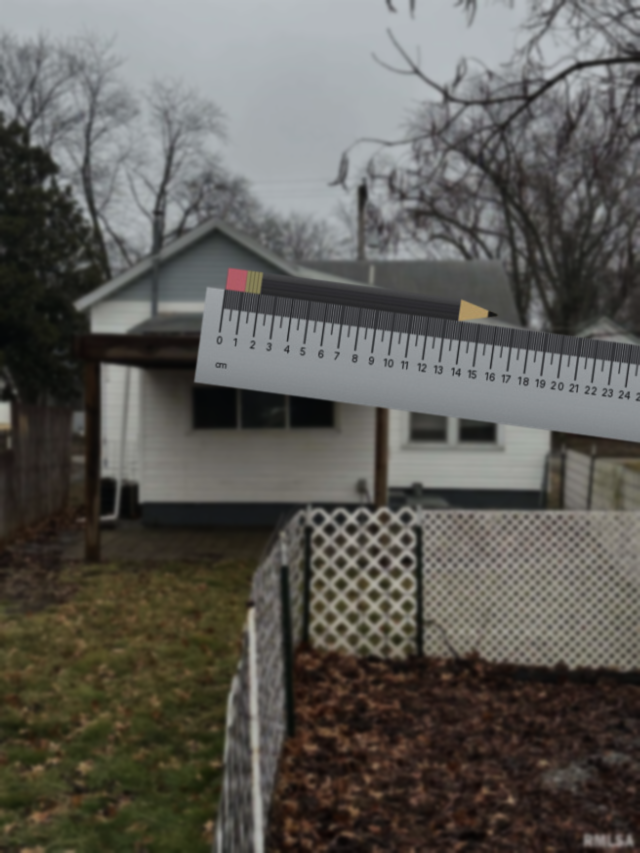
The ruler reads 16 cm
